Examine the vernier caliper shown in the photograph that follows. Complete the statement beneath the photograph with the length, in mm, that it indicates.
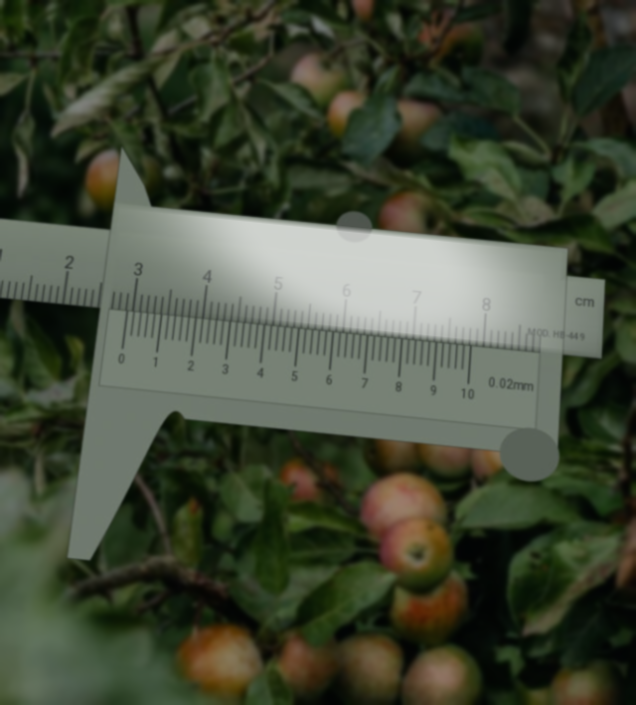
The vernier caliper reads 29.2 mm
